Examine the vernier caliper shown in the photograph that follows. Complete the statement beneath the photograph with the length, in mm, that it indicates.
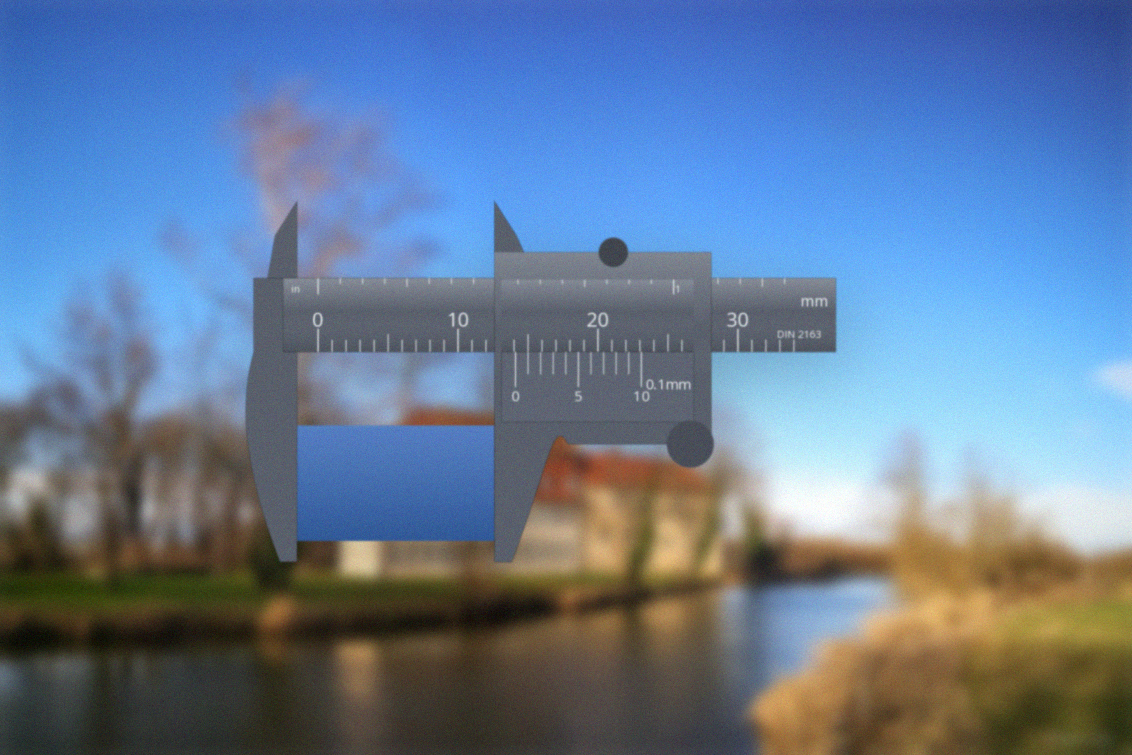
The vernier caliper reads 14.1 mm
